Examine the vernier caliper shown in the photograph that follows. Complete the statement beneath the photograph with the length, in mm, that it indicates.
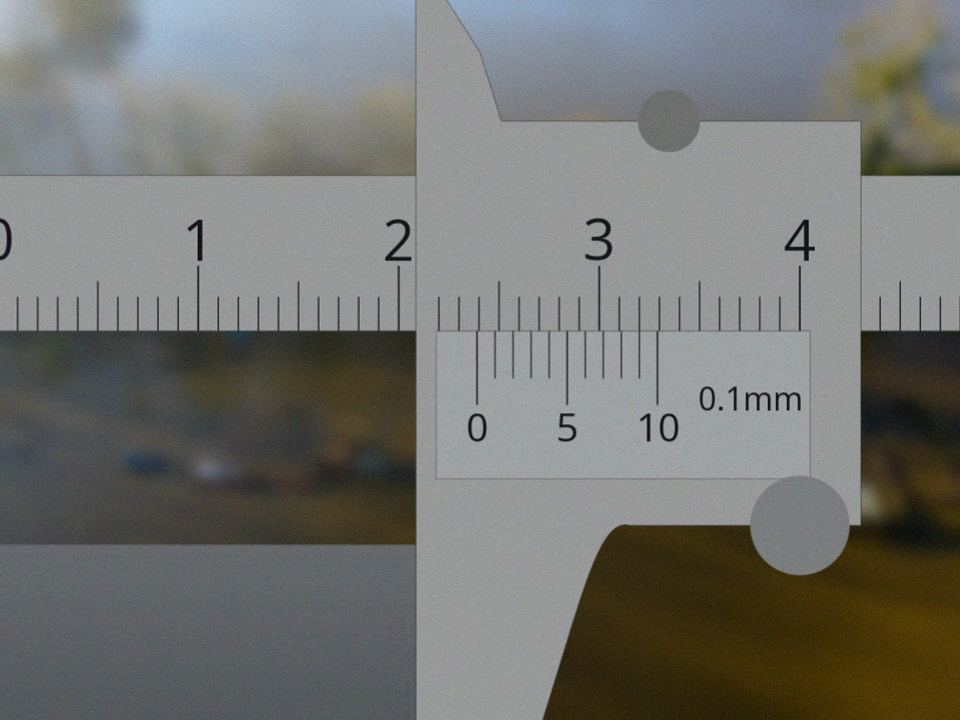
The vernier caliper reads 23.9 mm
